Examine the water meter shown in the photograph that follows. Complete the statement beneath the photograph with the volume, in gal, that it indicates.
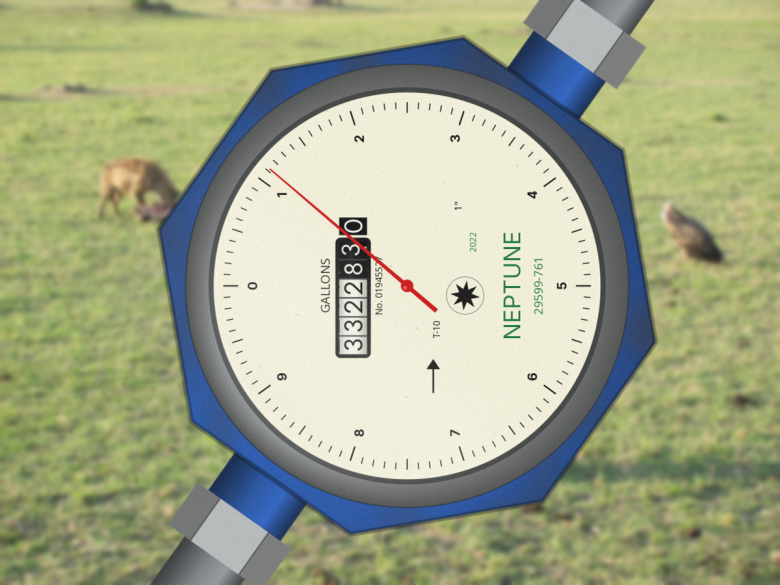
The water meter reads 3322831.1 gal
